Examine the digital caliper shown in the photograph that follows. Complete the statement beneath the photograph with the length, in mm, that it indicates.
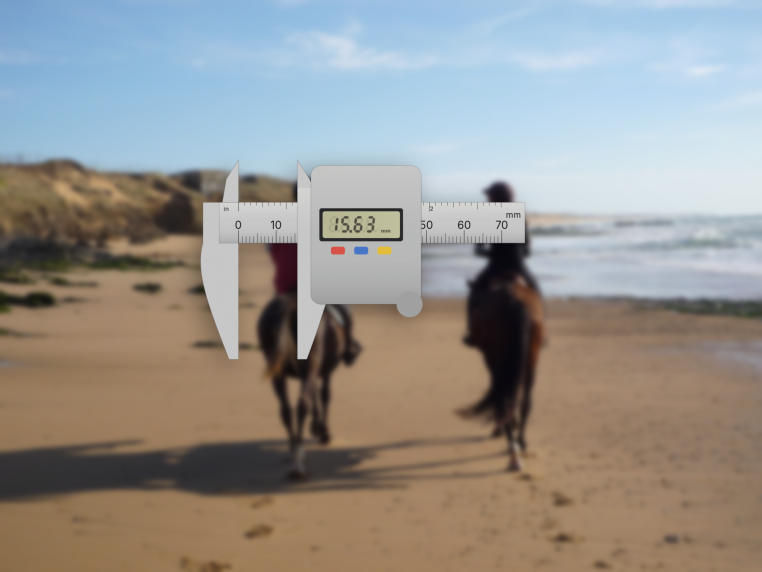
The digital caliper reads 15.63 mm
